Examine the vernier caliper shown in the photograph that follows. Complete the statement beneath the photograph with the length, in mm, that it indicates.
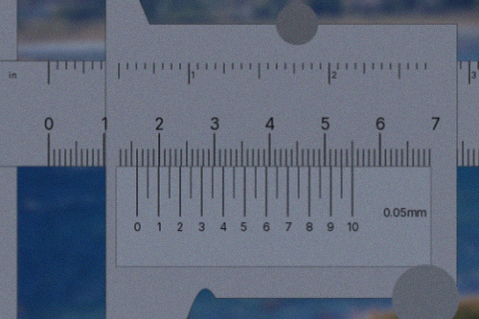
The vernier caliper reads 16.0 mm
